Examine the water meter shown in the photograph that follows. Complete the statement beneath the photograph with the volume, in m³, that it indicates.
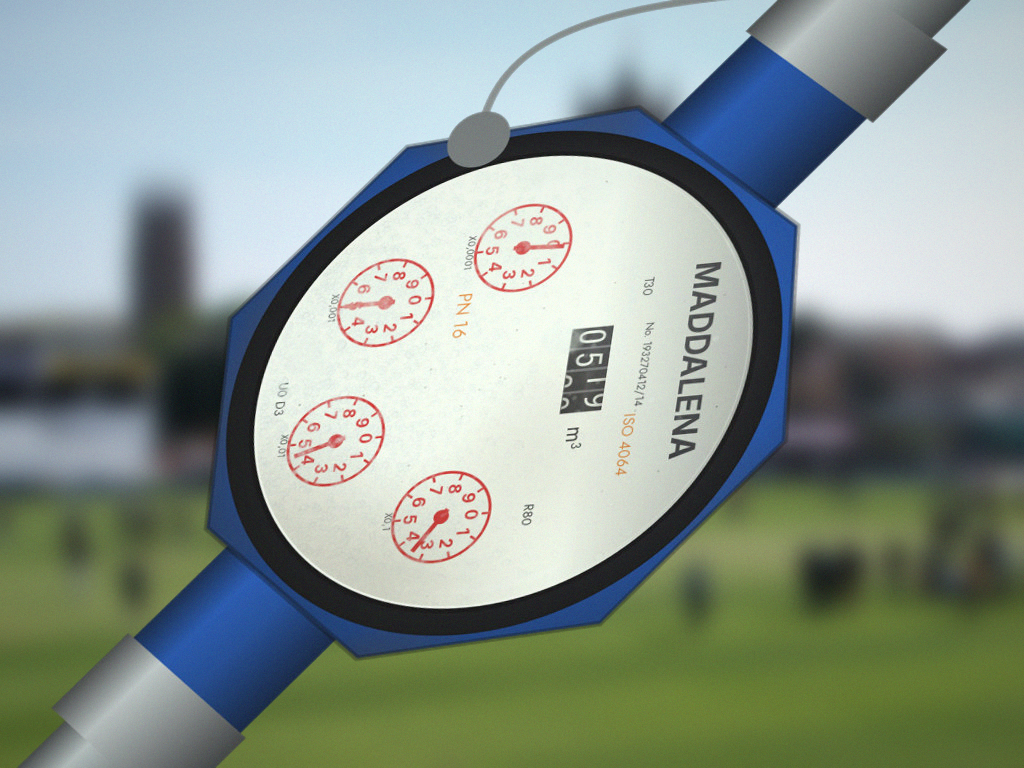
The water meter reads 519.3450 m³
